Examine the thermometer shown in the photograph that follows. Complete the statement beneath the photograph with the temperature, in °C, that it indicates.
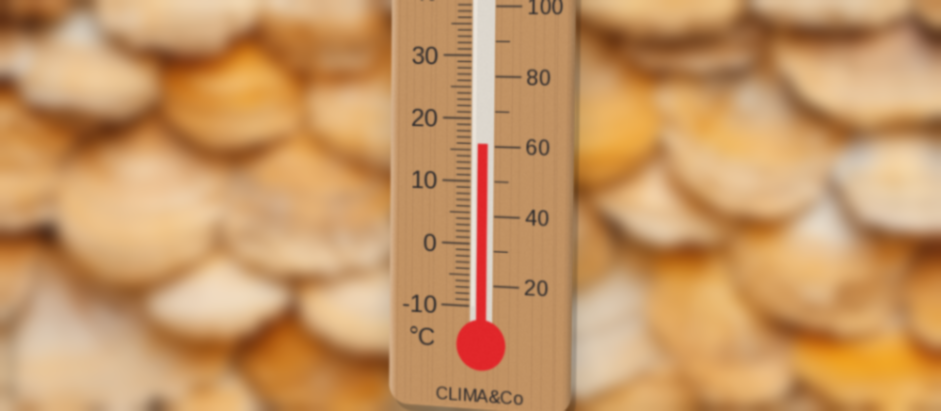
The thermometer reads 16 °C
